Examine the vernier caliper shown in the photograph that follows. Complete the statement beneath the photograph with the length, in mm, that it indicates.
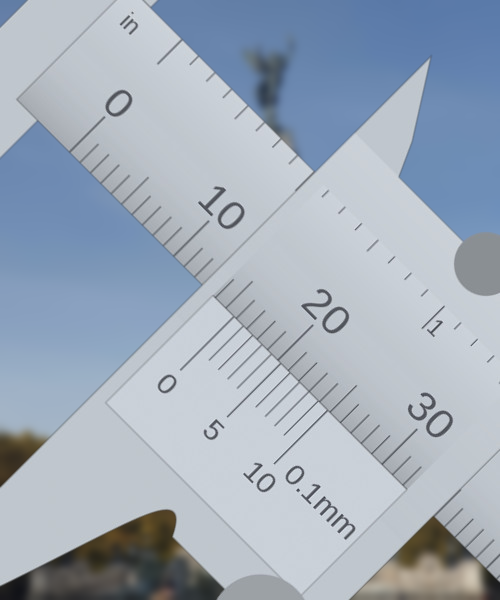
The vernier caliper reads 15.8 mm
